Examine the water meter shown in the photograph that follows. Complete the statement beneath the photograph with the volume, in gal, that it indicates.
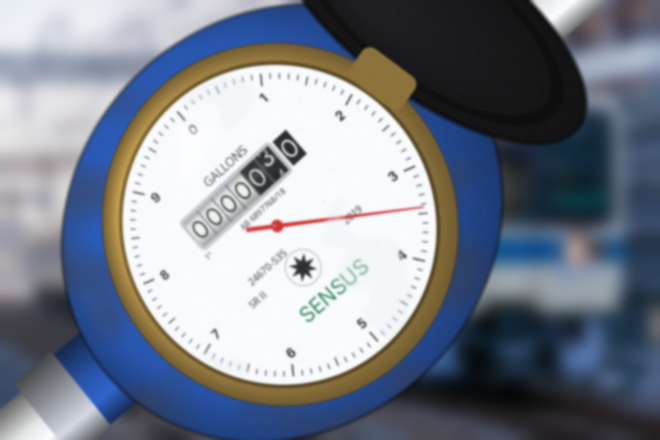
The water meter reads 33.4 gal
